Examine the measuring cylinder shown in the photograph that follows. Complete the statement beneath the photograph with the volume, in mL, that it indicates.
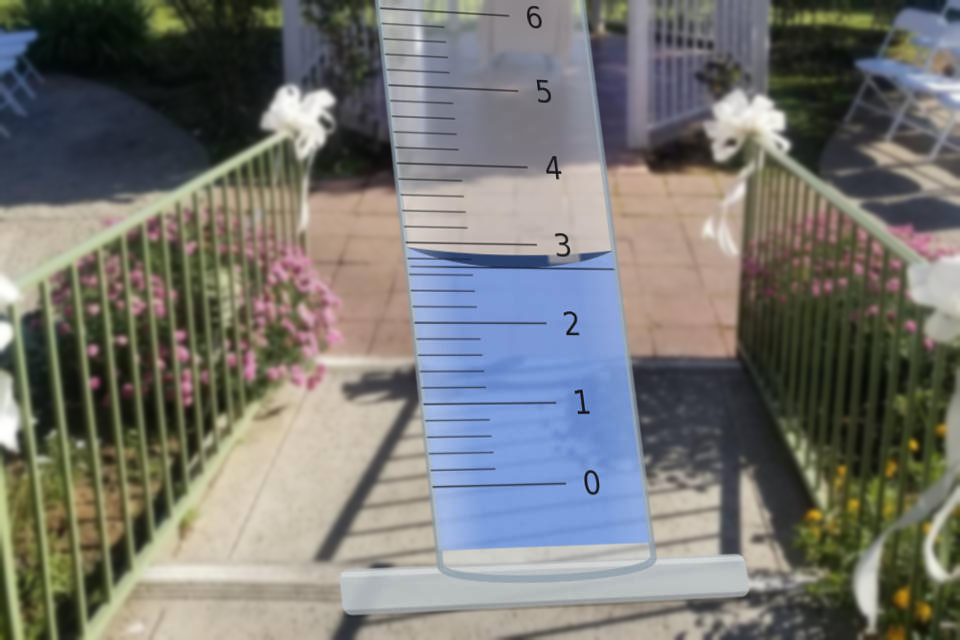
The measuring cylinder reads 2.7 mL
